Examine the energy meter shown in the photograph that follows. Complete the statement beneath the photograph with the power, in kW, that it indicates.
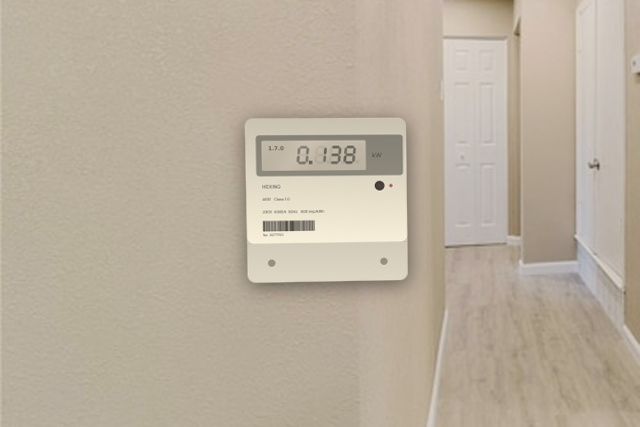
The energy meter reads 0.138 kW
